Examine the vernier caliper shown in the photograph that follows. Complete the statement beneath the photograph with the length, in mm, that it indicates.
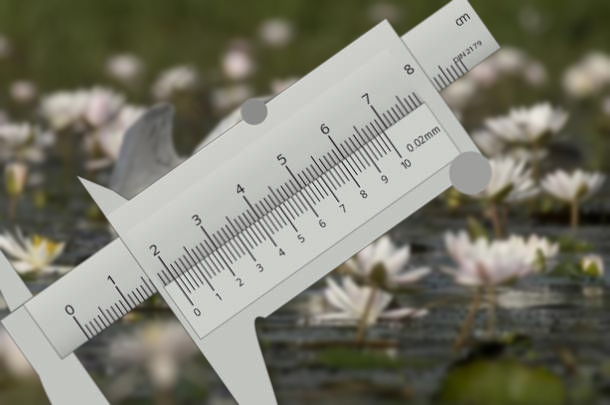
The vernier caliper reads 20.0 mm
